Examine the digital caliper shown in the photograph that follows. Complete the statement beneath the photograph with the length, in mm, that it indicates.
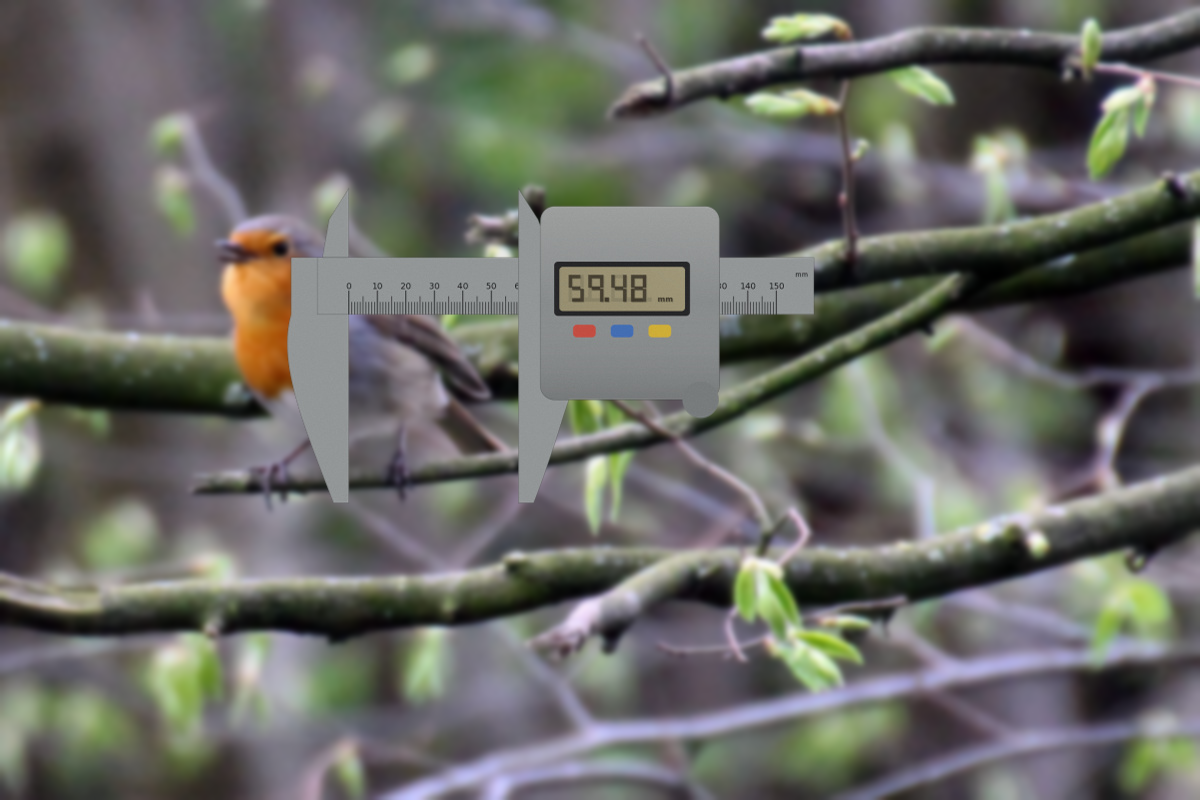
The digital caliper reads 59.48 mm
